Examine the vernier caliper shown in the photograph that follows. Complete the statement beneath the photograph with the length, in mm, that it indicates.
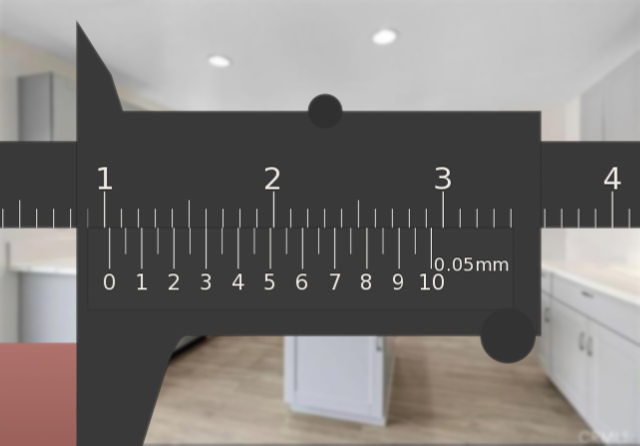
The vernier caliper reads 10.3 mm
